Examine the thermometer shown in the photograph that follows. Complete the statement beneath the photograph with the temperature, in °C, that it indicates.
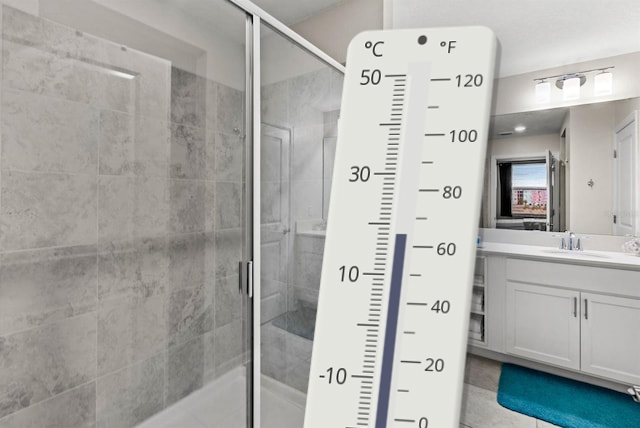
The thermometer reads 18 °C
